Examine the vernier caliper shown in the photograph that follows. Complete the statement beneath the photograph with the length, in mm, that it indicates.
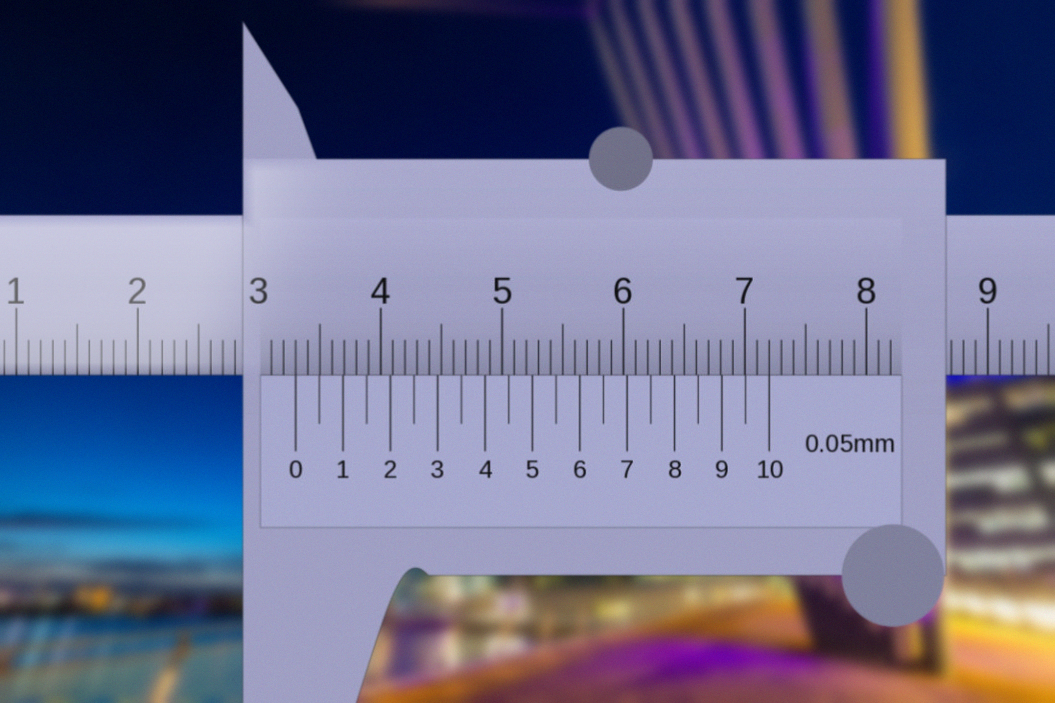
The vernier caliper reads 33.0 mm
